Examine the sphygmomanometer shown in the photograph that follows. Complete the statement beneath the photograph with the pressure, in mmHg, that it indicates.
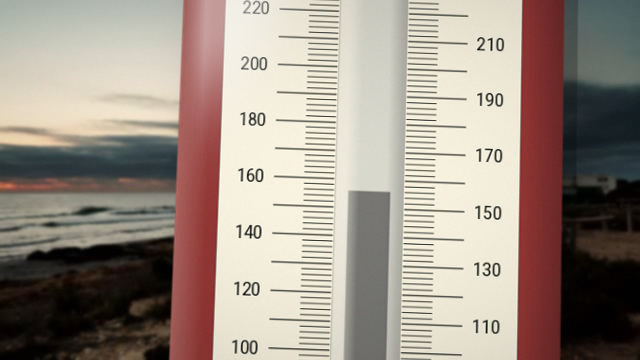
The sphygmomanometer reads 156 mmHg
